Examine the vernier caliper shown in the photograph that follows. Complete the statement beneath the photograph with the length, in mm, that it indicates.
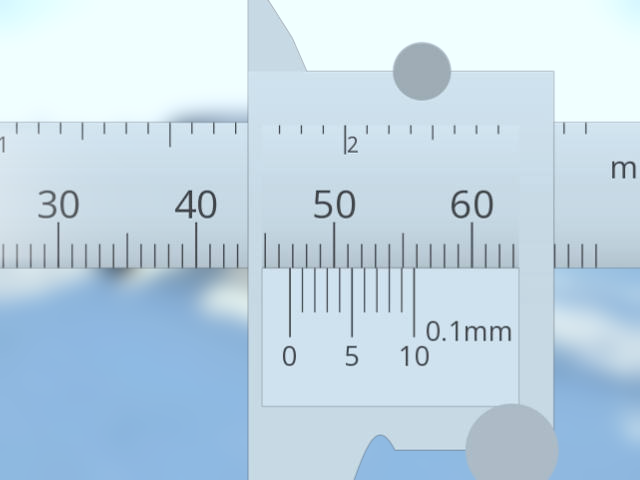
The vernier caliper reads 46.8 mm
